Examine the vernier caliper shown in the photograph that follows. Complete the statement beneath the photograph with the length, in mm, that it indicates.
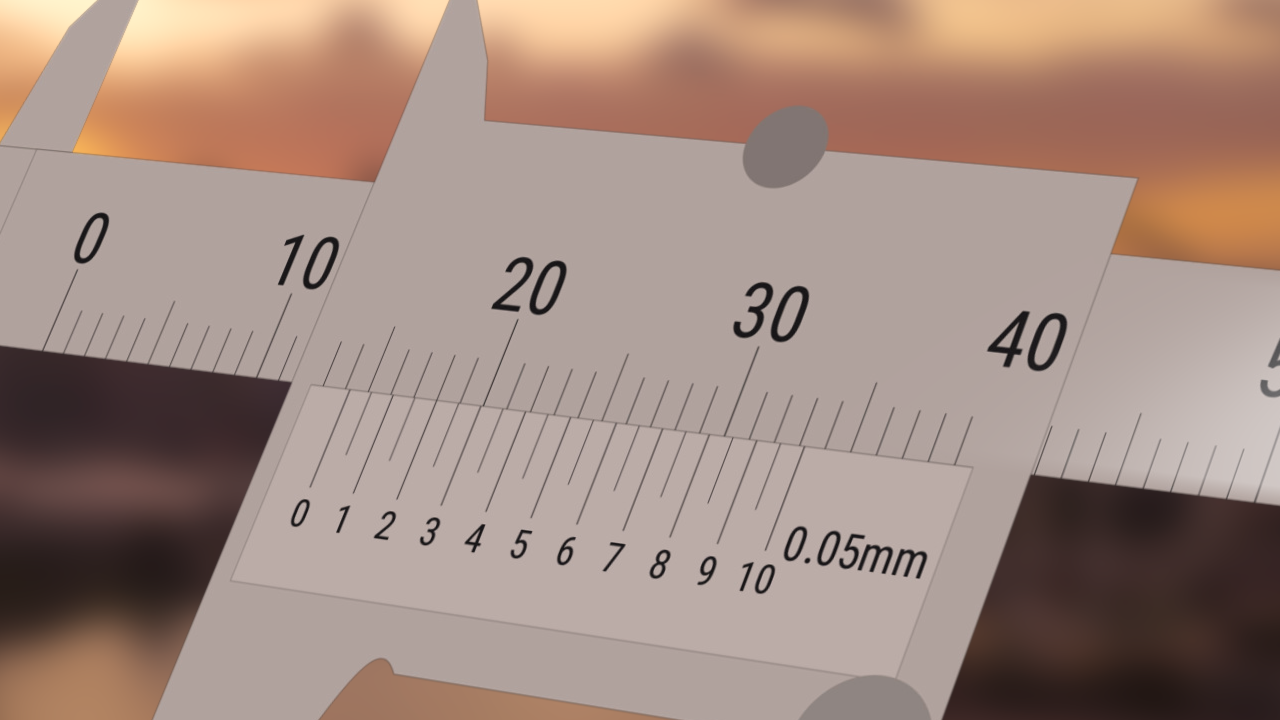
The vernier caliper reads 14.2 mm
